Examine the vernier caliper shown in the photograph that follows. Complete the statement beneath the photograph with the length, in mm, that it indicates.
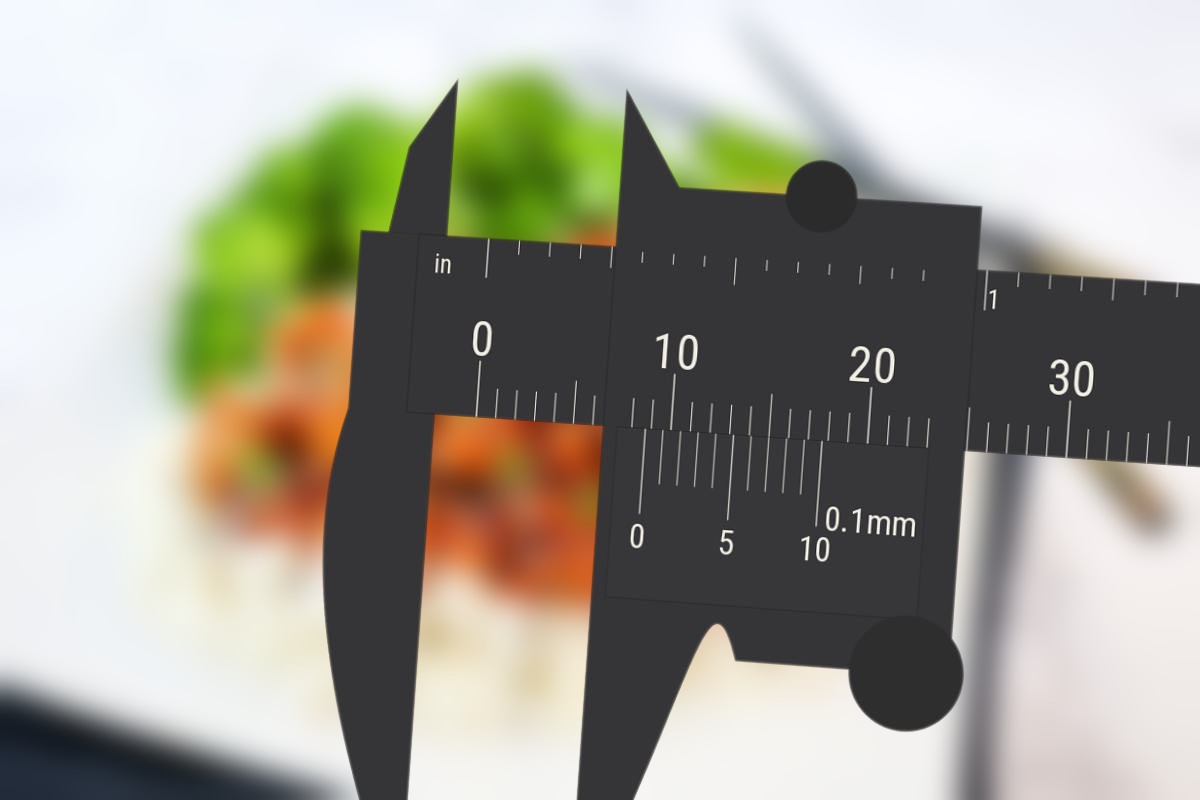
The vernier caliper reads 8.7 mm
